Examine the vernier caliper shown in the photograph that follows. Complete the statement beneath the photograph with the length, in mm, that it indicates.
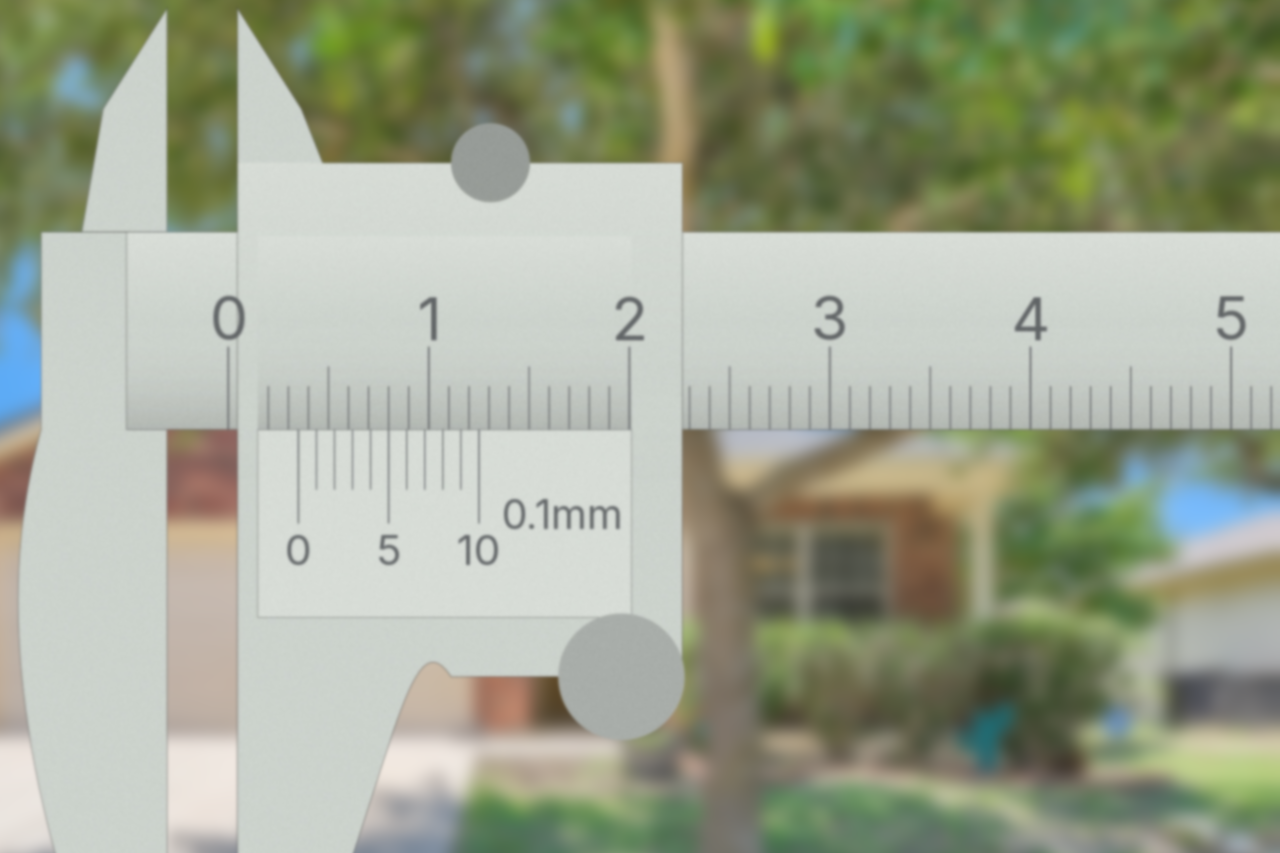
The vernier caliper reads 3.5 mm
